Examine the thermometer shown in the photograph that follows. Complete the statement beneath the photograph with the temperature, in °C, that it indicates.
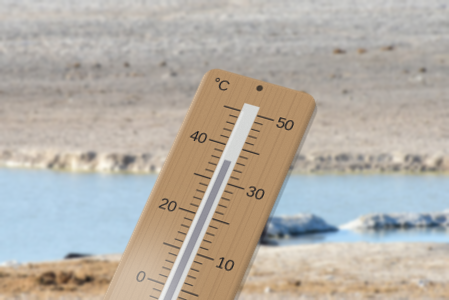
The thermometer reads 36 °C
